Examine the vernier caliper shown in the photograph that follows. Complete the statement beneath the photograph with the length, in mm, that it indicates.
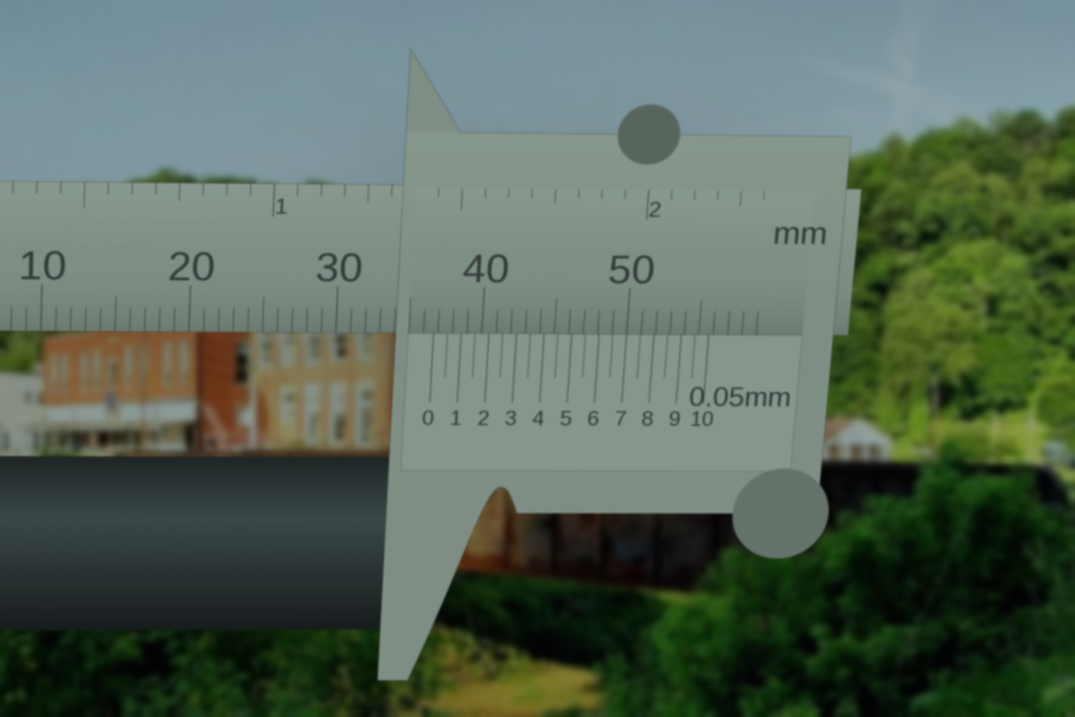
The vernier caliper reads 36.7 mm
